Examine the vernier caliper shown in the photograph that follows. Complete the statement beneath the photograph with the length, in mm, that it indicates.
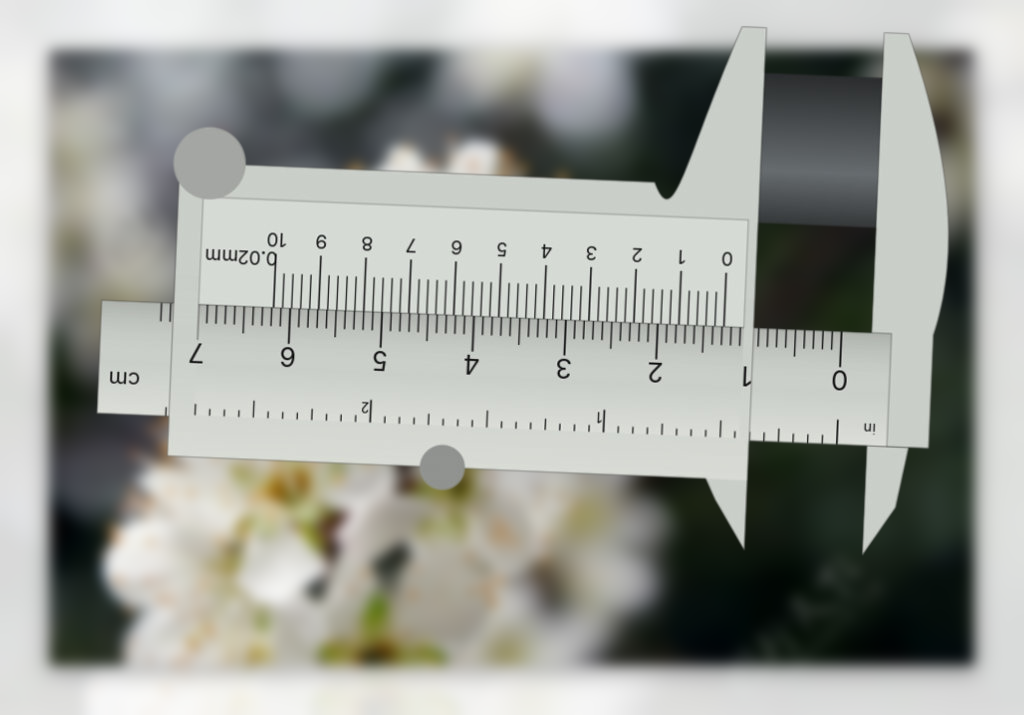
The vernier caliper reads 12.8 mm
